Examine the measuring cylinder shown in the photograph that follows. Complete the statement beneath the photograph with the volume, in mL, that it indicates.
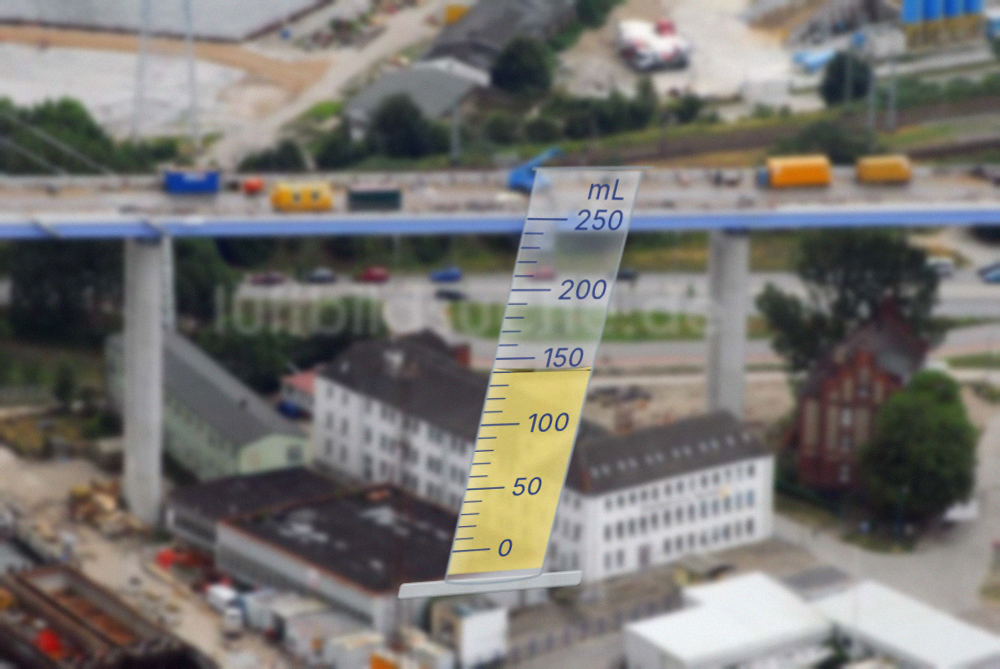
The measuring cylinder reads 140 mL
